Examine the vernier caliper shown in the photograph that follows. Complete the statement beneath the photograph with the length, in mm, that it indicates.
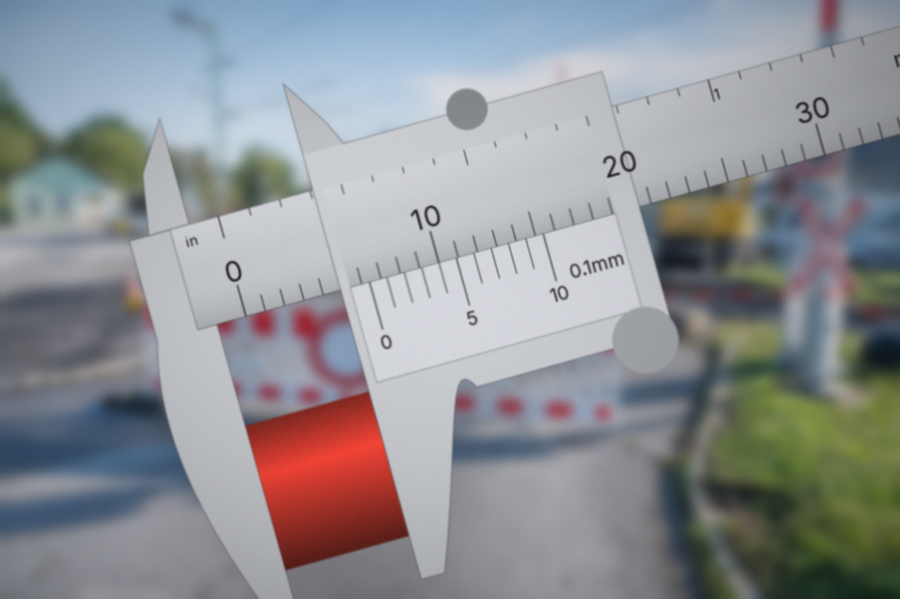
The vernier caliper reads 6.4 mm
